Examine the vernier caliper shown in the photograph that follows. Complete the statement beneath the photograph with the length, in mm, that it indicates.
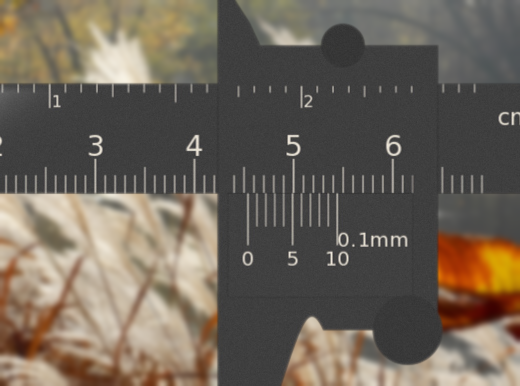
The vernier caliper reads 45.4 mm
